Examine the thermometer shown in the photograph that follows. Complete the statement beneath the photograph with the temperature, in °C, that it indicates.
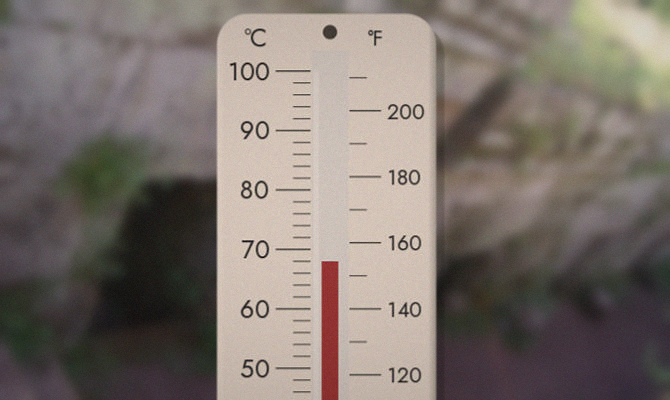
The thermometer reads 68 °C
